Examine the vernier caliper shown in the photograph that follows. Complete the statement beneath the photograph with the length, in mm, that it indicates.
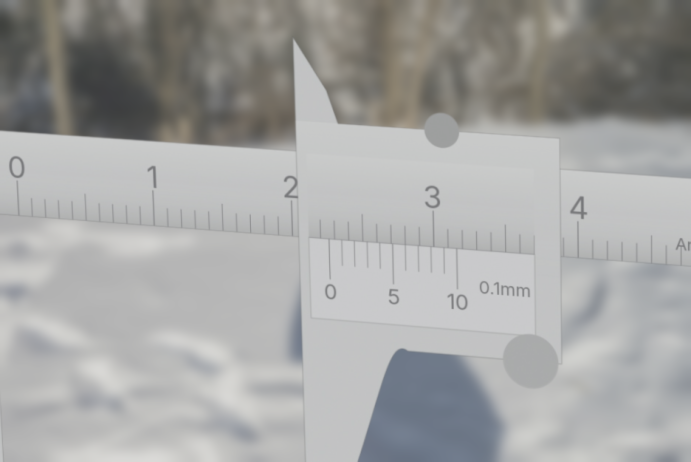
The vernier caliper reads 22.6 mm
